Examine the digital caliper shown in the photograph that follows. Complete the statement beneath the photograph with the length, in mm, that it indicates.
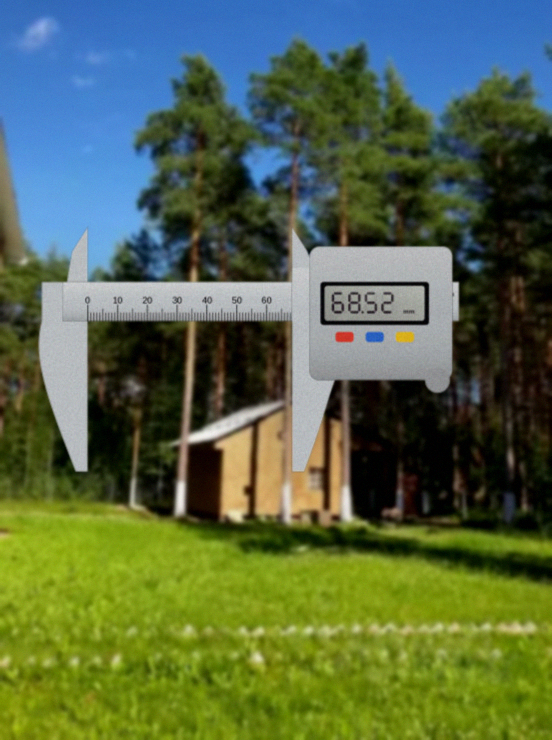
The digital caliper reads 68.52 mm
